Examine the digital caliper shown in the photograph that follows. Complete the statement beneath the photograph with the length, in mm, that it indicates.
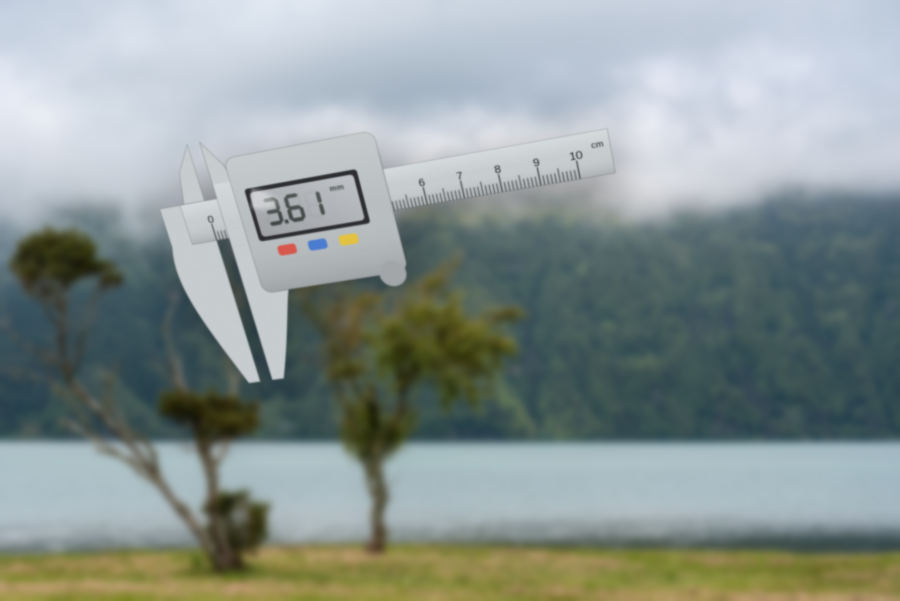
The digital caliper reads 3.61 mm
